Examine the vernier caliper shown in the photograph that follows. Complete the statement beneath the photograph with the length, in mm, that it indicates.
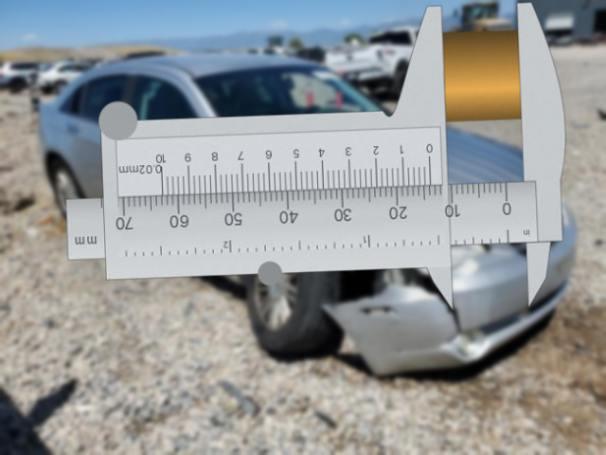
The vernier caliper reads 13.8 mm
